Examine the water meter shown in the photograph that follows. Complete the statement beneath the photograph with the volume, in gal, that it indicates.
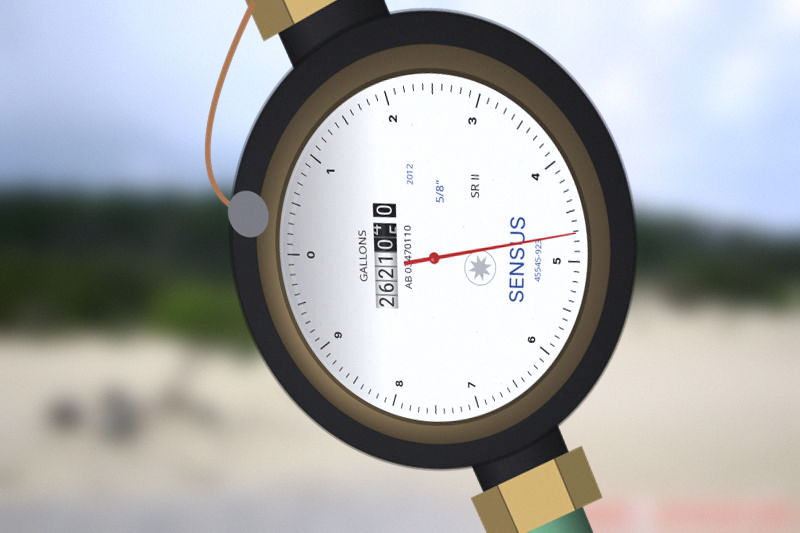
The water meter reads 2621044.7 gal
